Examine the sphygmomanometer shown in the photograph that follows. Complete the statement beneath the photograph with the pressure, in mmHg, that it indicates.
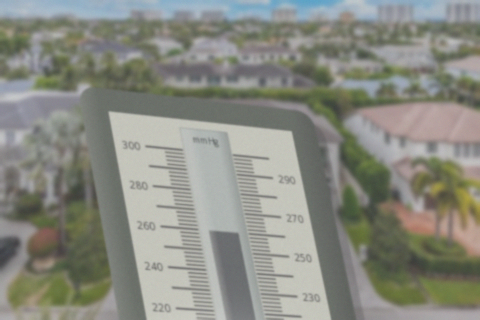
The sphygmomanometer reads 260 mmHg
